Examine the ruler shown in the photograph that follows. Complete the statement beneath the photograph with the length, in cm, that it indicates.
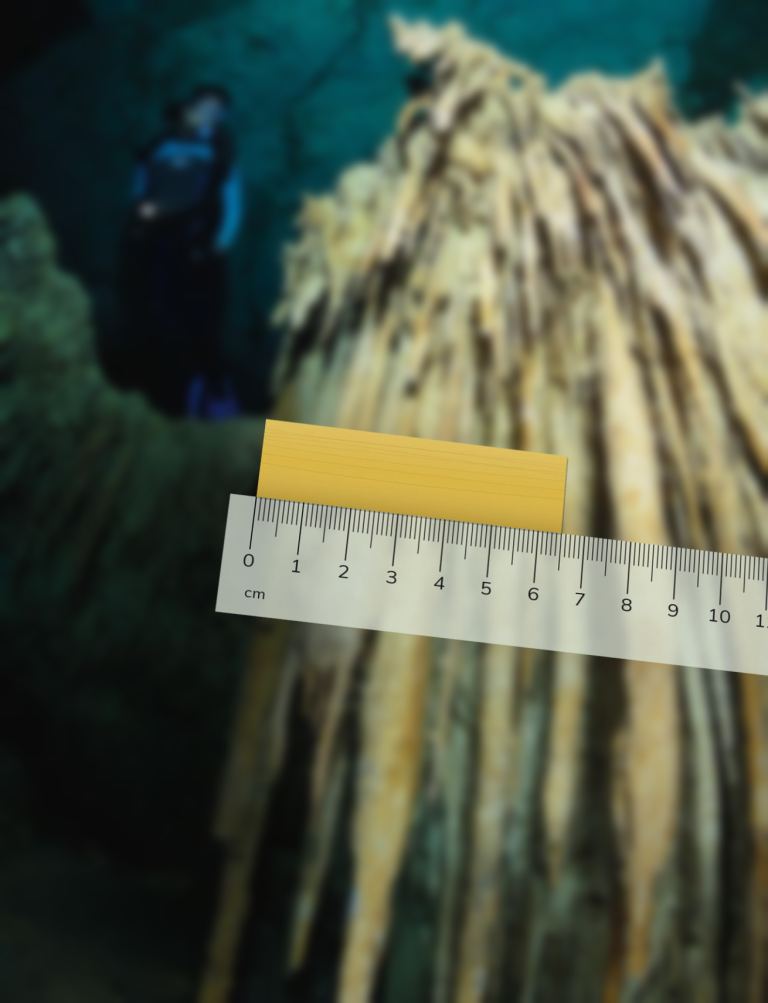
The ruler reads 6.5 cm
